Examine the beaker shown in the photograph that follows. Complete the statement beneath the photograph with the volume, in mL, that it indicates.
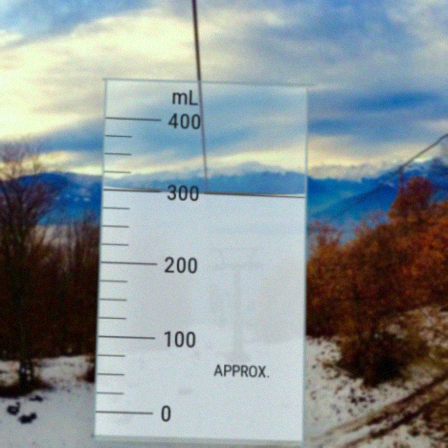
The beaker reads 300 mL
